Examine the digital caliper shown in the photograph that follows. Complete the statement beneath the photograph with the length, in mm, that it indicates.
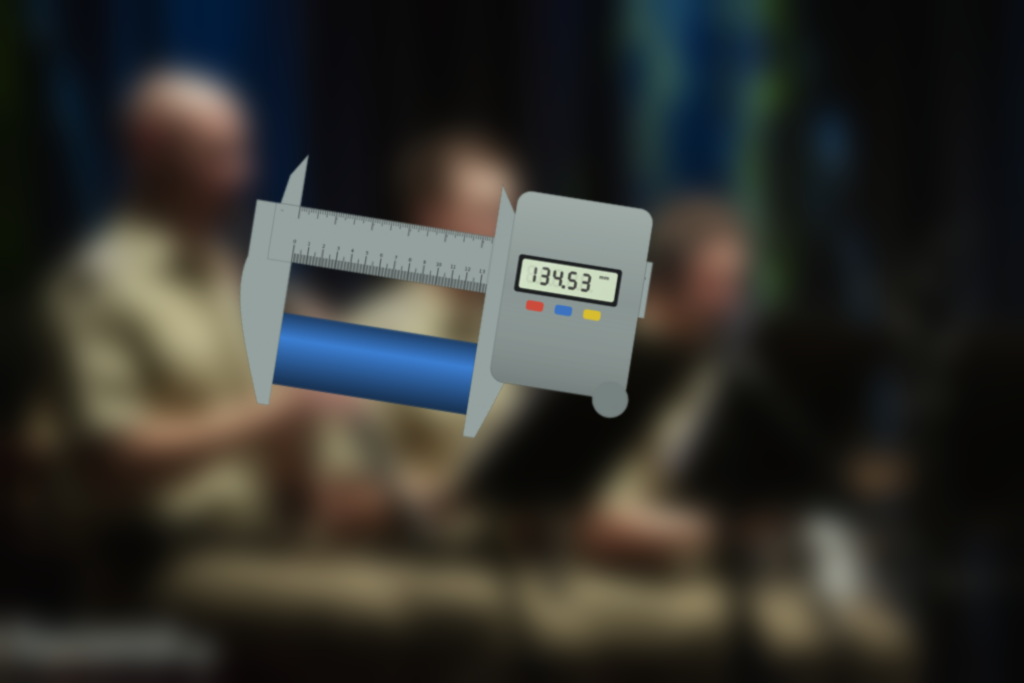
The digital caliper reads 134.53 mm
